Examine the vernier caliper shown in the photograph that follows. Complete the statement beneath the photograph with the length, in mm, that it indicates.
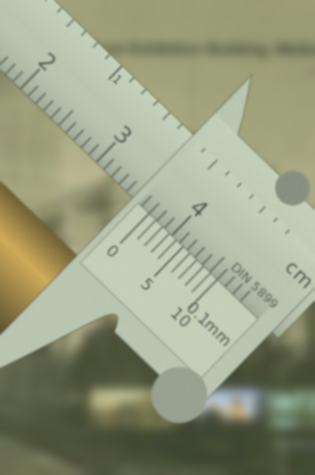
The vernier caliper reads 37.0 mm
